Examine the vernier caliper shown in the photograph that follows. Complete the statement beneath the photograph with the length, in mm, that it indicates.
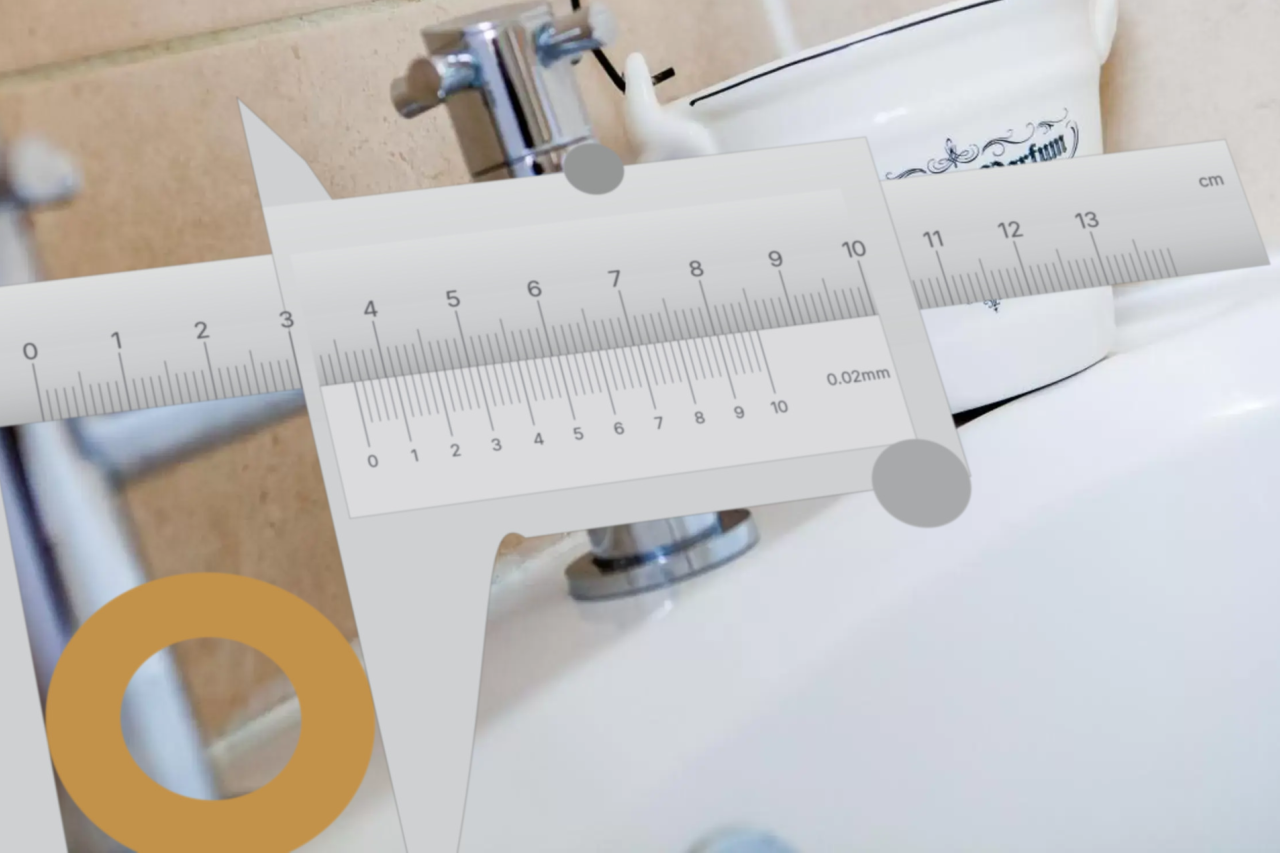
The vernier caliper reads 36.2 mm
